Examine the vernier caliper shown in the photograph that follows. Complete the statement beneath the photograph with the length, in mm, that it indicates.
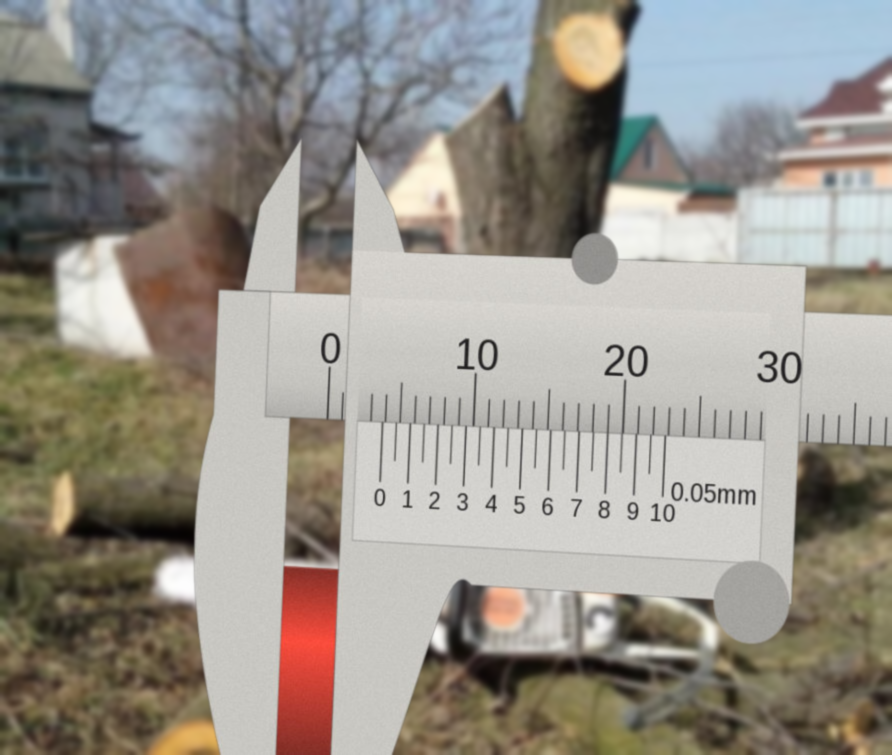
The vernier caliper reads 3.8 mm
